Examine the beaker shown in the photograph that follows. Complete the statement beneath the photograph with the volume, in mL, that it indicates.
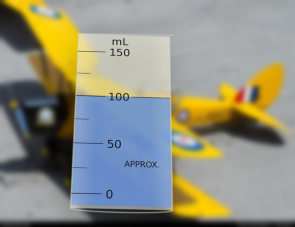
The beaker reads 100 mL
